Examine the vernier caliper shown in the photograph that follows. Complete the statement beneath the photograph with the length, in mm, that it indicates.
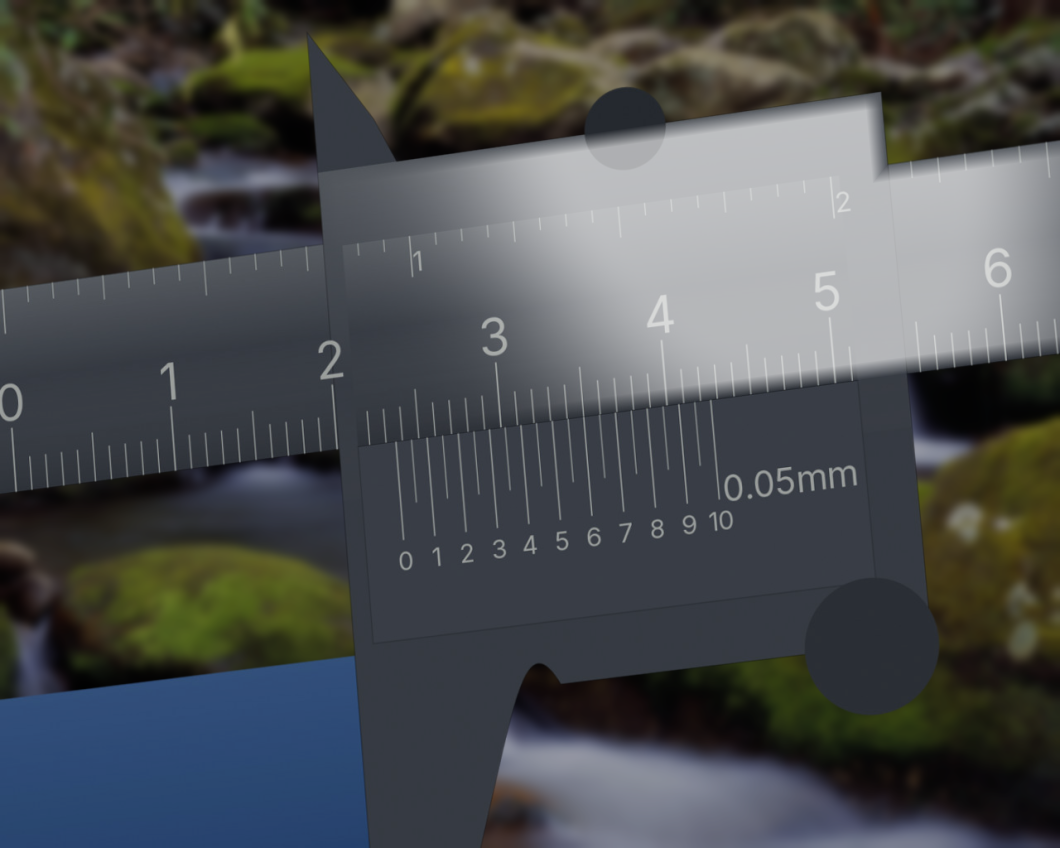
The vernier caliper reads 23.6 mm
